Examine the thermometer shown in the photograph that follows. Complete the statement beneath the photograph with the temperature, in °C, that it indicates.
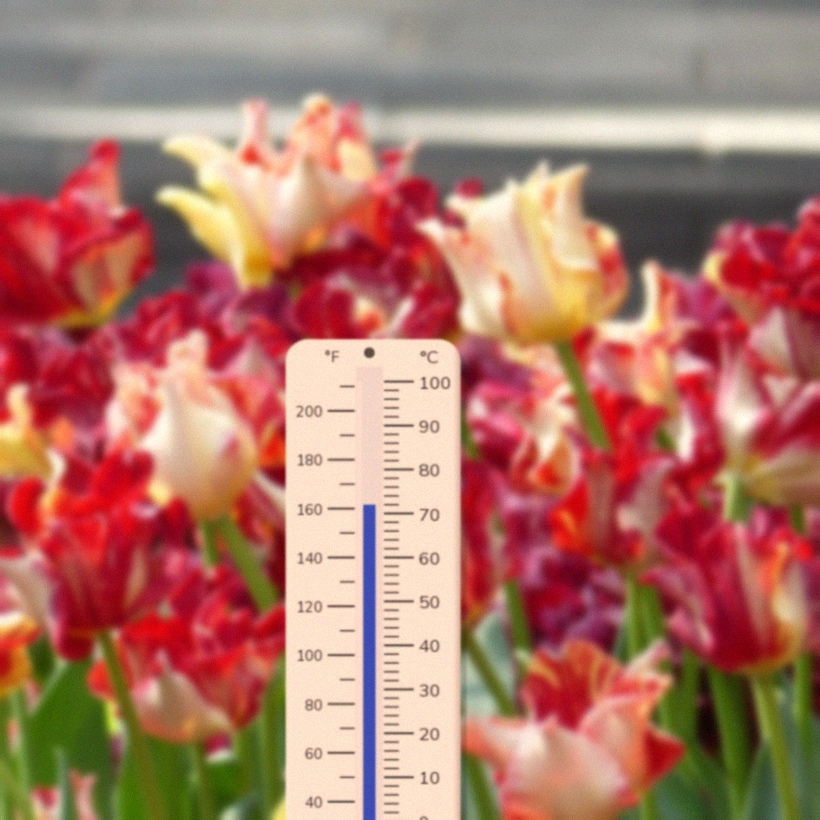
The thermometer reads 72 °C
